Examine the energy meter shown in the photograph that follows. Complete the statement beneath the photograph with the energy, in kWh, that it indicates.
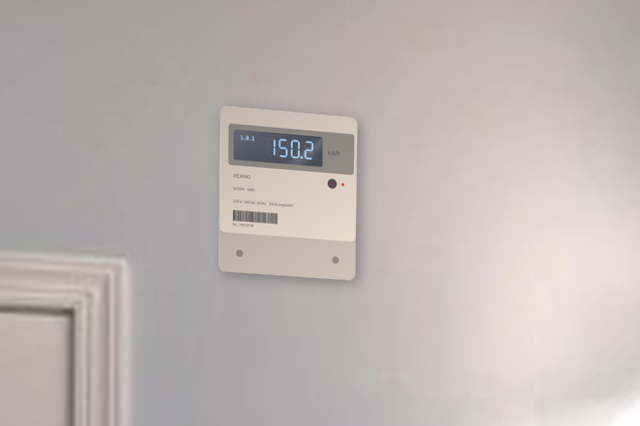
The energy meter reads 150.2 kWh
